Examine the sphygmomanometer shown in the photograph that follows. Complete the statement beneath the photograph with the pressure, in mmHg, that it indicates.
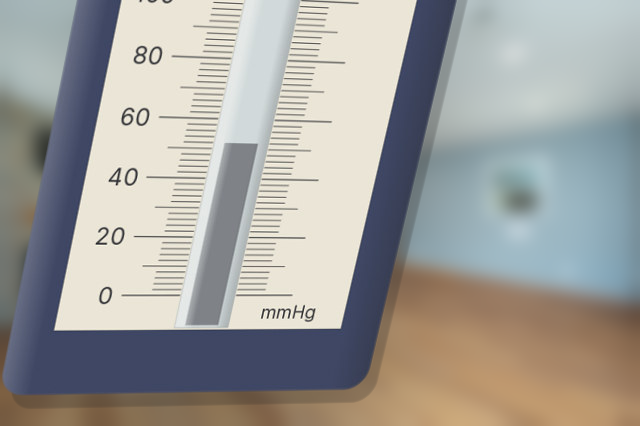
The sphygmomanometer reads 52 mmHg
